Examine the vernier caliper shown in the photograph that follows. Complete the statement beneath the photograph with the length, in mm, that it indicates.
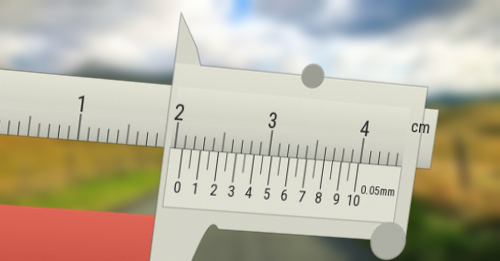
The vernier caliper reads 20.8 mm
